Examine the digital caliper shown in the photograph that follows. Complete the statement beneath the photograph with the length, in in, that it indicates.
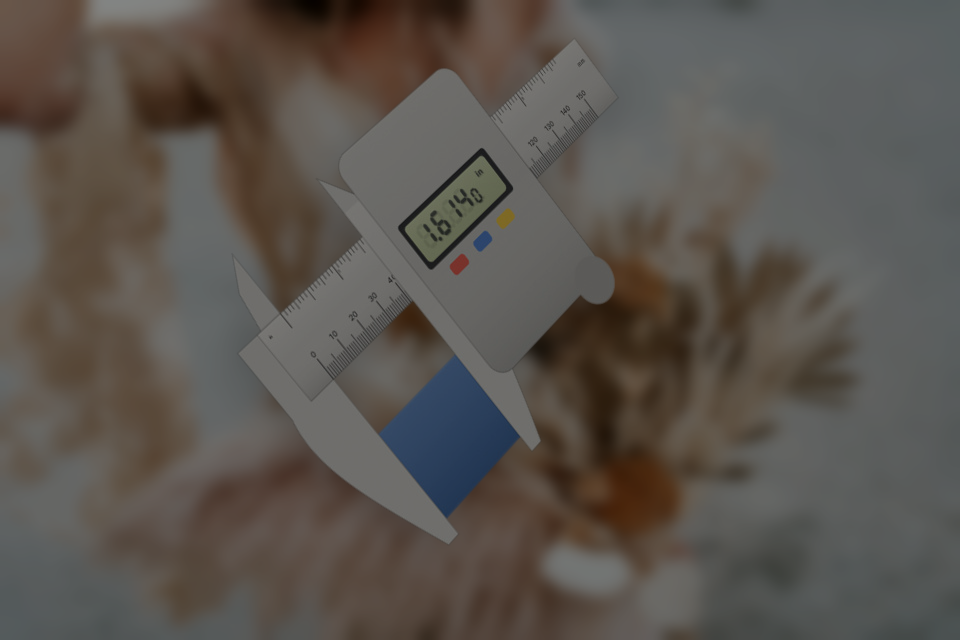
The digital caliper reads 1.6140 in
